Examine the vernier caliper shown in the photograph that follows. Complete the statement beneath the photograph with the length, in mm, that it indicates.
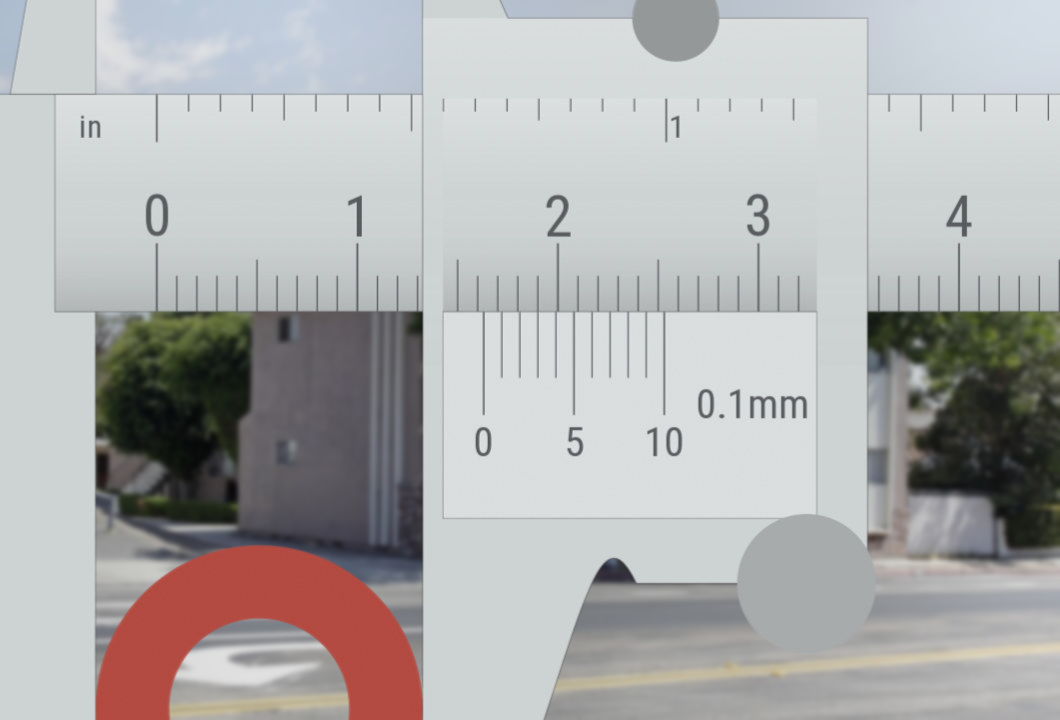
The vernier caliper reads 16.3 mm
